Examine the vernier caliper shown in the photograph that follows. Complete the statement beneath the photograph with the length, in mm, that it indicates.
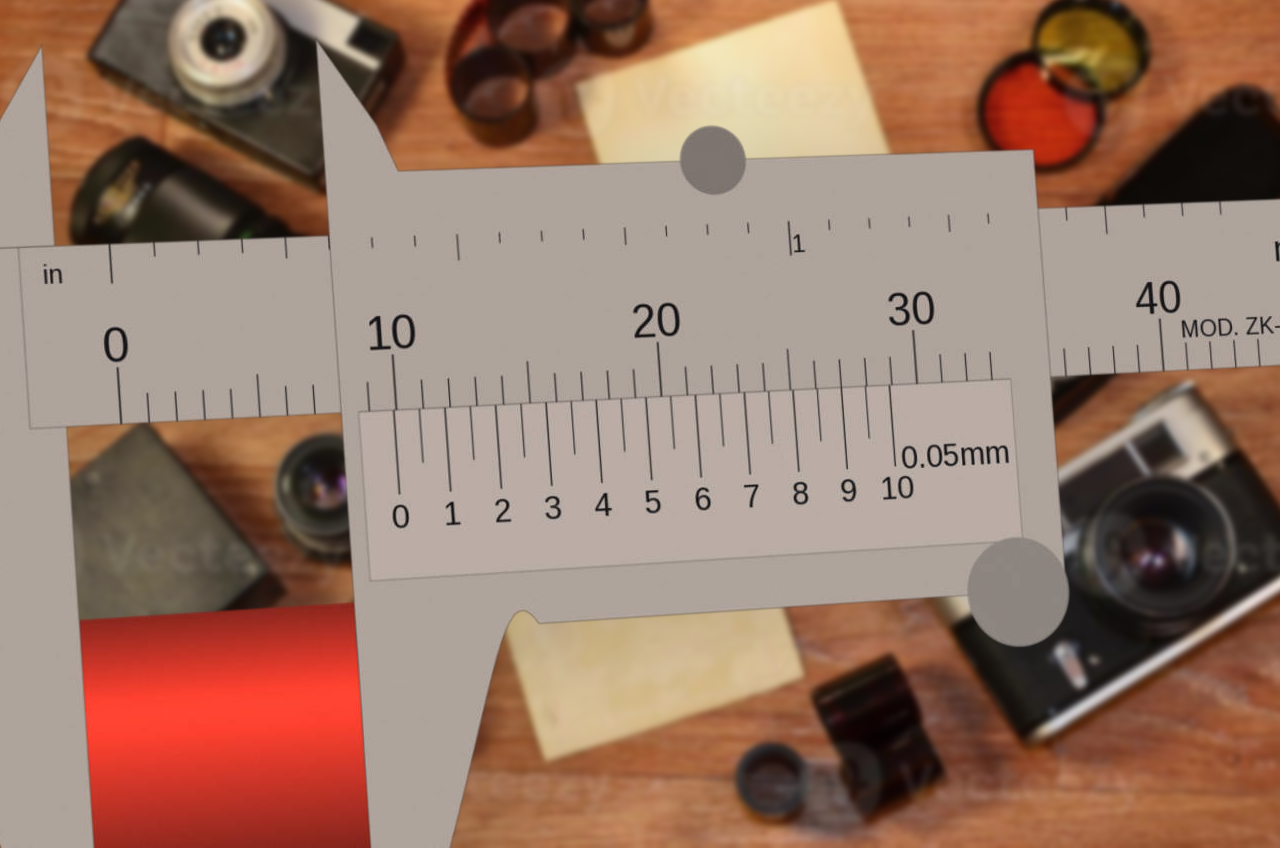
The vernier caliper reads 9.90 mm
